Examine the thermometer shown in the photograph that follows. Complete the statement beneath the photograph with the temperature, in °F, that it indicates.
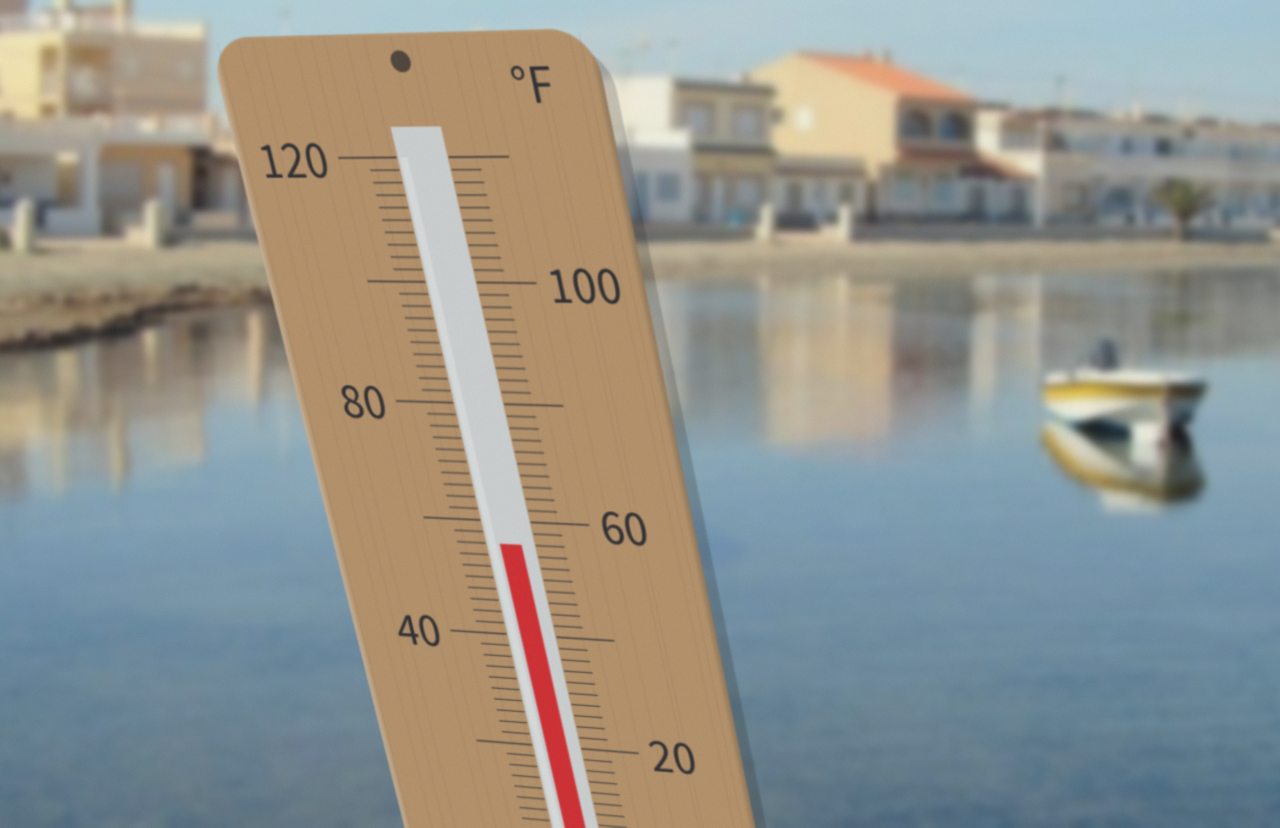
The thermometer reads 56 °F
